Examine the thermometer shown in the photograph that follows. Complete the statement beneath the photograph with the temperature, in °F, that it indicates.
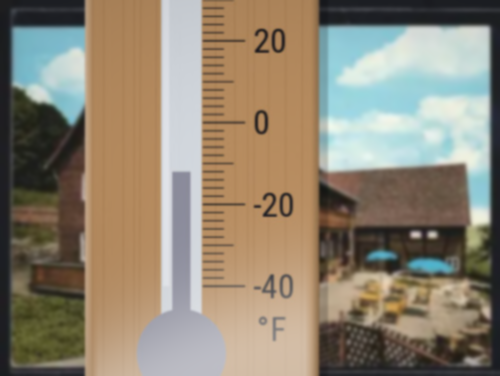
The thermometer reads -12 °F
